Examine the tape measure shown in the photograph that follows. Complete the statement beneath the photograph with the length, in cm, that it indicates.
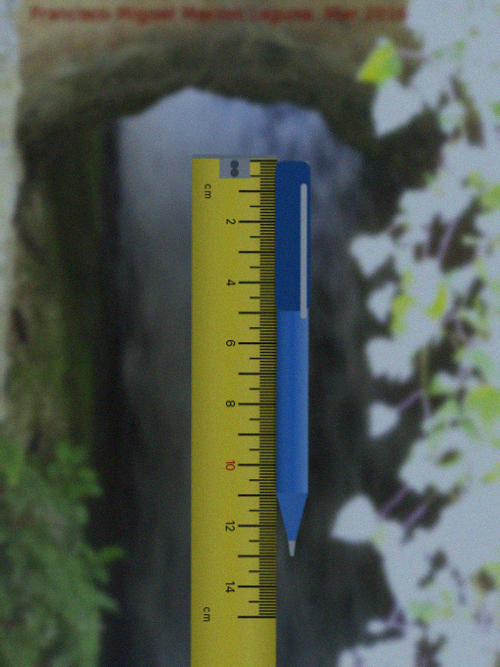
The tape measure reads 13 cm
